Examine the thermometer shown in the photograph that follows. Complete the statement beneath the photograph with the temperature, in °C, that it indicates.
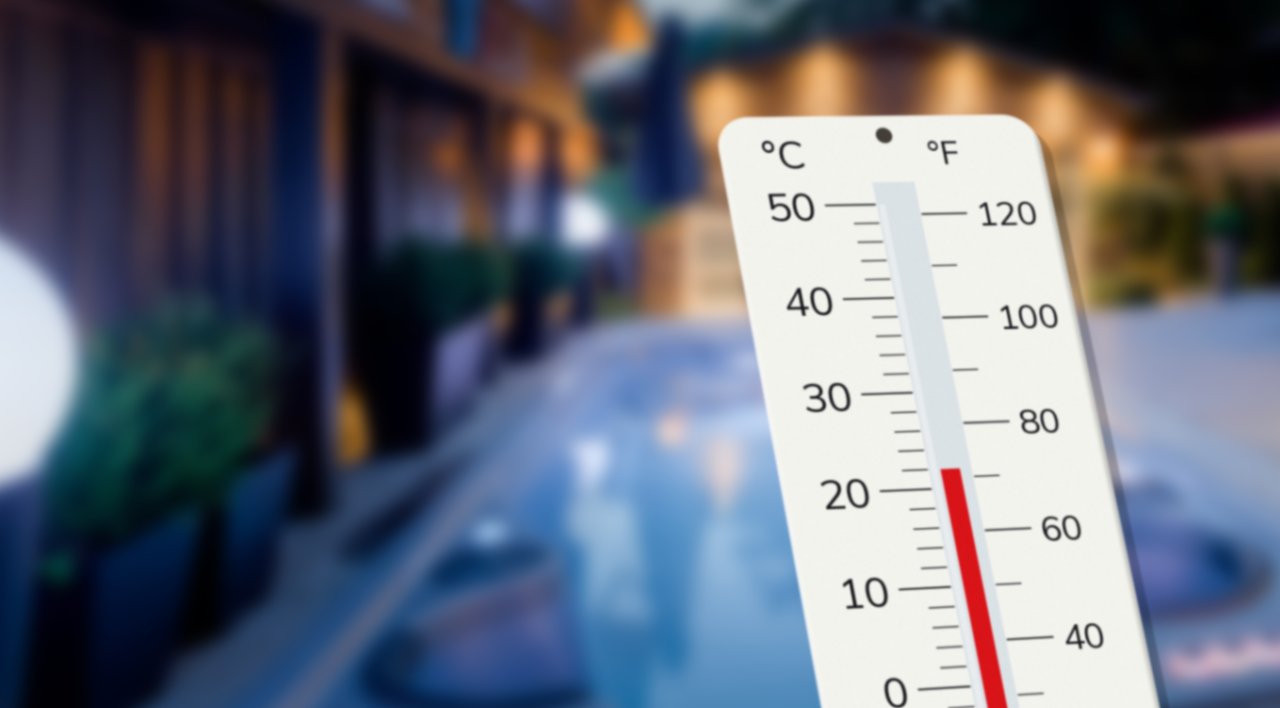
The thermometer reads 22 °C
